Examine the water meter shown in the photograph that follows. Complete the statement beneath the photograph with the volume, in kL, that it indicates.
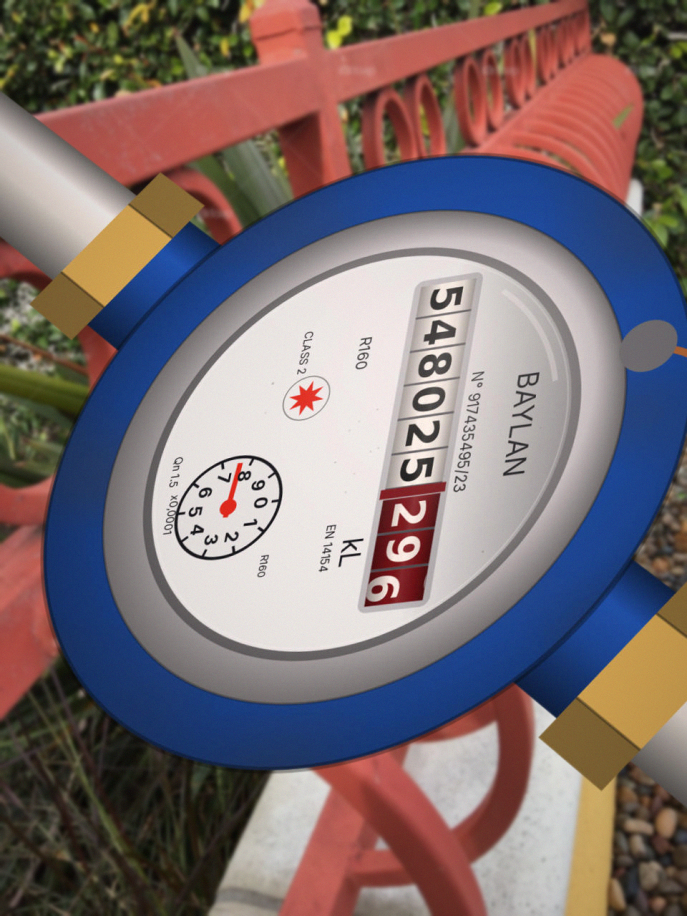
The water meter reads 548025.2957 kL
